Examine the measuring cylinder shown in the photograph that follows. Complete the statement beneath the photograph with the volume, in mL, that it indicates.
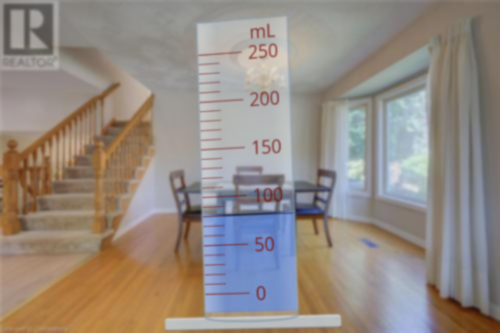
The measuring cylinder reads 80 mL
